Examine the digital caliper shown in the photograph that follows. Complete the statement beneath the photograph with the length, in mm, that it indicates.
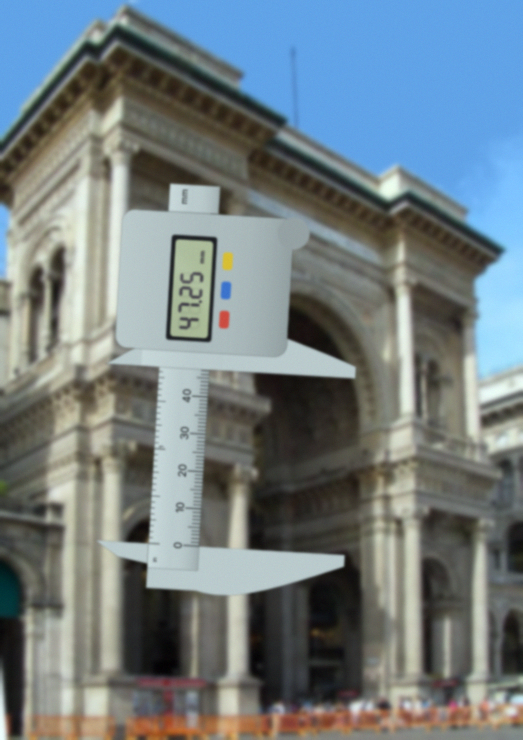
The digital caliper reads 47.25 mm
